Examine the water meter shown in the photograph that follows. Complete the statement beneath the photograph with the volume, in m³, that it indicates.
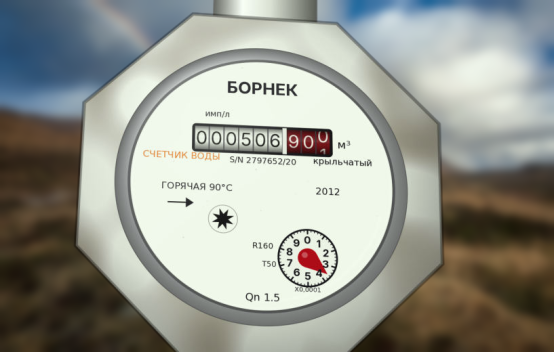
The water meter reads 506.9003 m³
